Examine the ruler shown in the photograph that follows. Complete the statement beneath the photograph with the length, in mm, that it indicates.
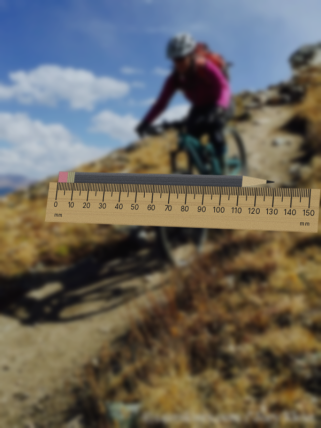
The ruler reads 130 mm
